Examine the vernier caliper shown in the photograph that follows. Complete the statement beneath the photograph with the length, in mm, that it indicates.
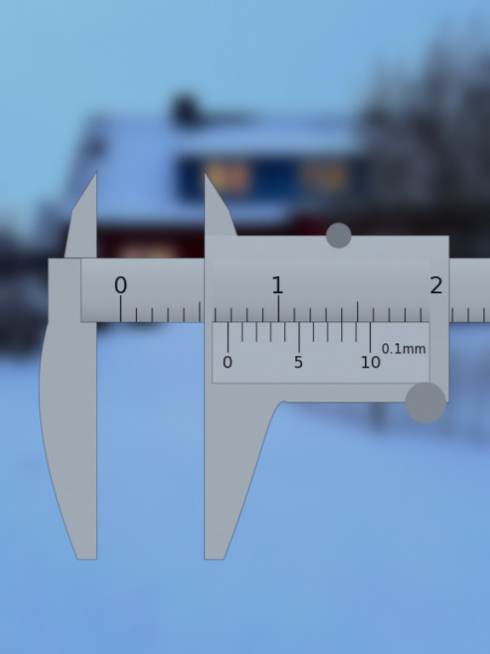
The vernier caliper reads 6.8 mm
